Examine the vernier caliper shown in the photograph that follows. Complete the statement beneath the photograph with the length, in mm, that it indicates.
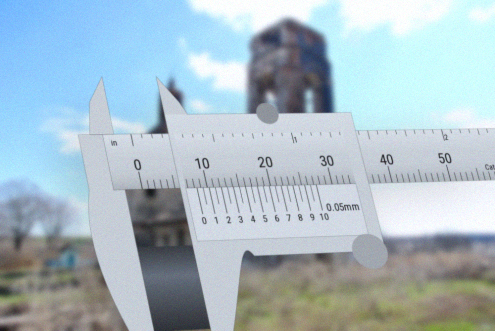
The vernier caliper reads 8.4 mm
